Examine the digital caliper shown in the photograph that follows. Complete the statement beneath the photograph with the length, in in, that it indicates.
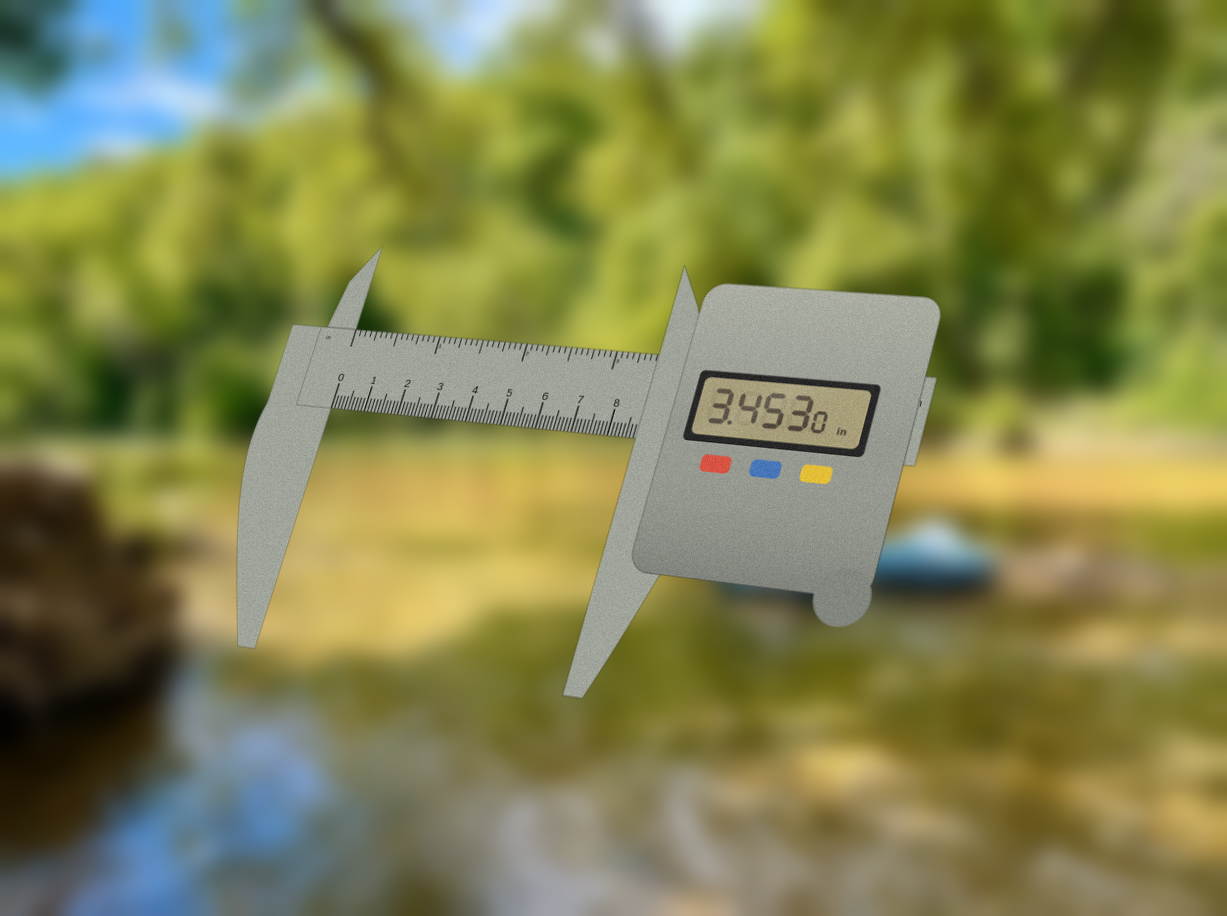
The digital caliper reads 3.4530 in
